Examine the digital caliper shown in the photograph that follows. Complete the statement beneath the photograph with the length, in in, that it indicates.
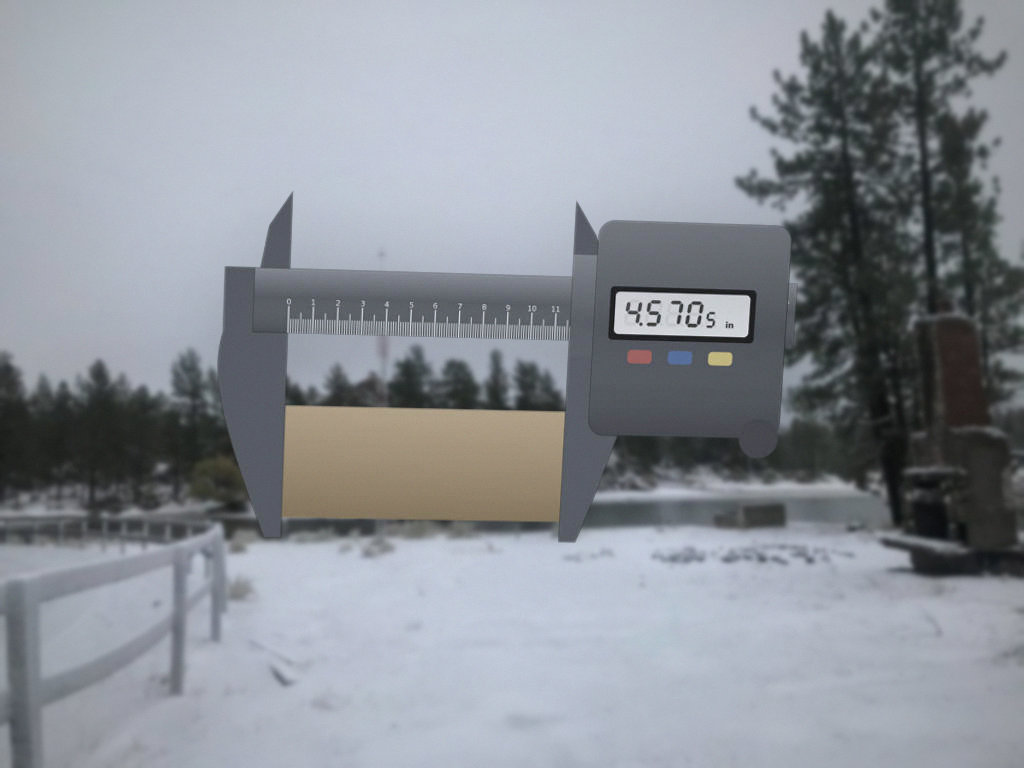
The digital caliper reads 4.5705 in
